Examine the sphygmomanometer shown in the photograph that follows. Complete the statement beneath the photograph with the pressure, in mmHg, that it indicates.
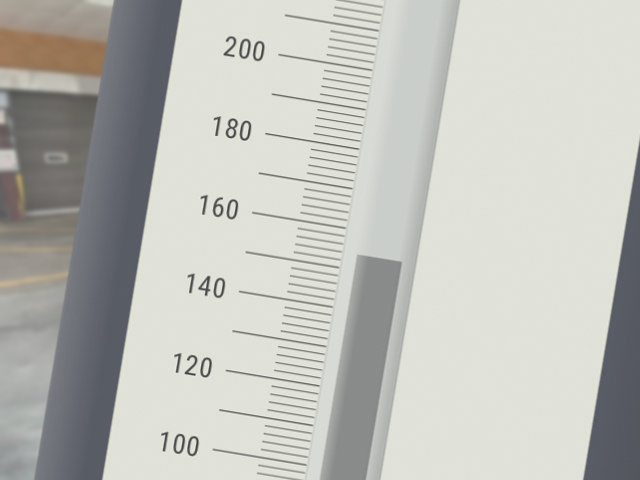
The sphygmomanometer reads 154 mmHg
